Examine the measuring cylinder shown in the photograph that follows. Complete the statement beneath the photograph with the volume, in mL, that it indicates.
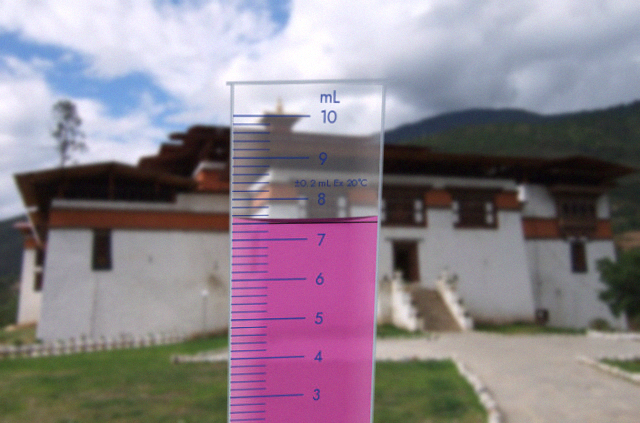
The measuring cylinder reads 7.4 mL
